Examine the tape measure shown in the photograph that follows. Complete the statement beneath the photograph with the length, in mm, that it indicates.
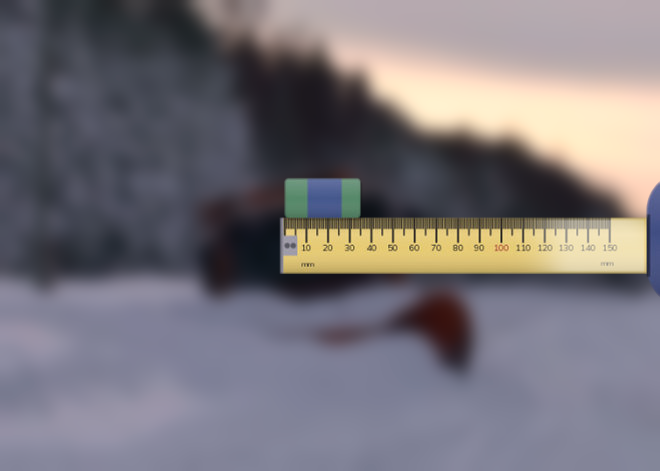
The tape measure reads 35 mm
